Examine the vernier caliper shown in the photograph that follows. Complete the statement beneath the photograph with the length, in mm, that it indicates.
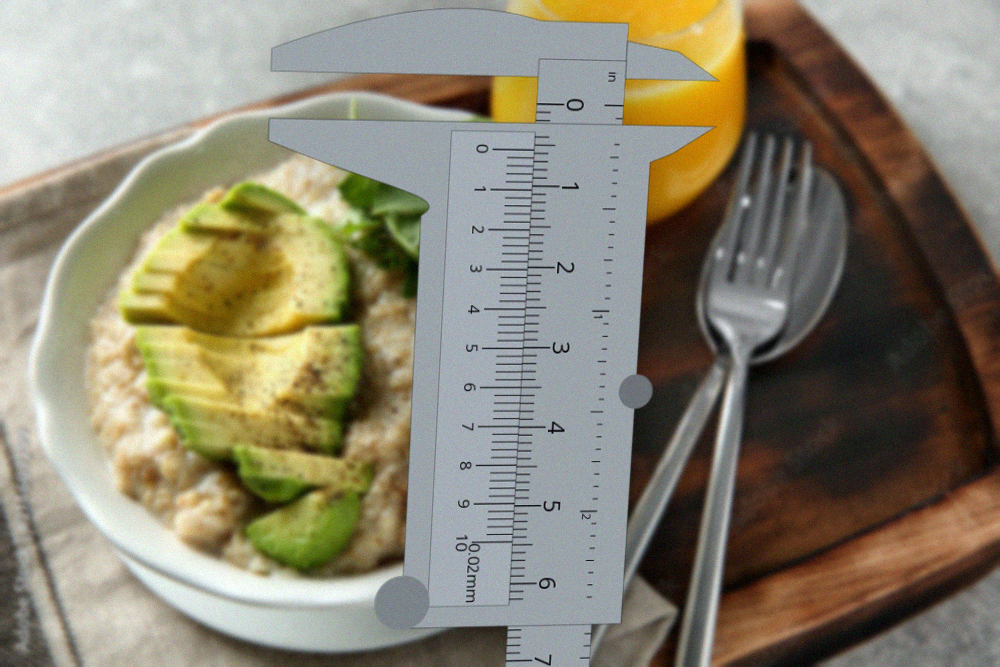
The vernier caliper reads 5.6 mm
